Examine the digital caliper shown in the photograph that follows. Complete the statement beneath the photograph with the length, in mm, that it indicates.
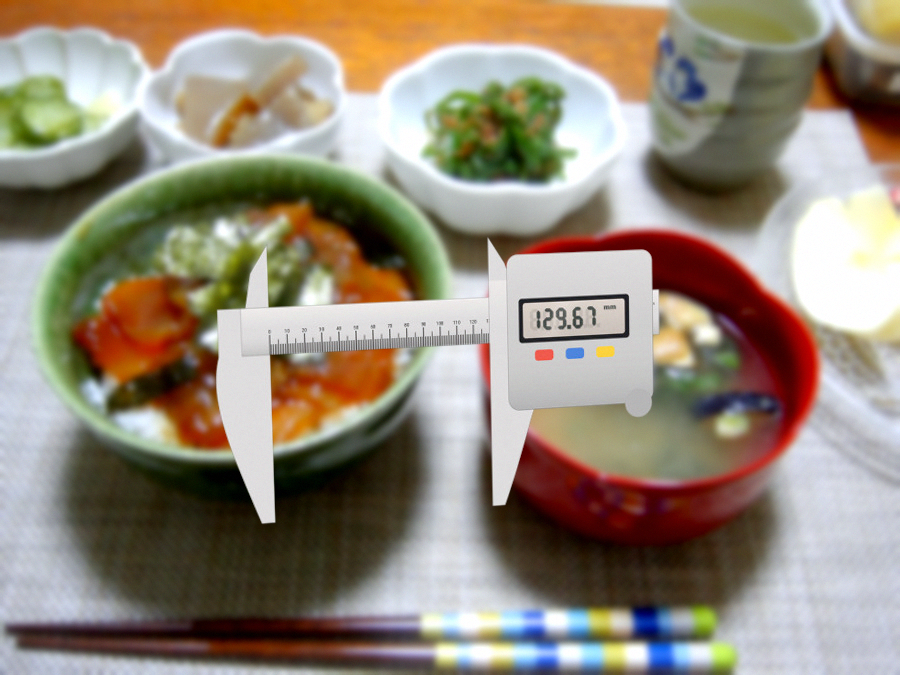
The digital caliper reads 129.67 mm
